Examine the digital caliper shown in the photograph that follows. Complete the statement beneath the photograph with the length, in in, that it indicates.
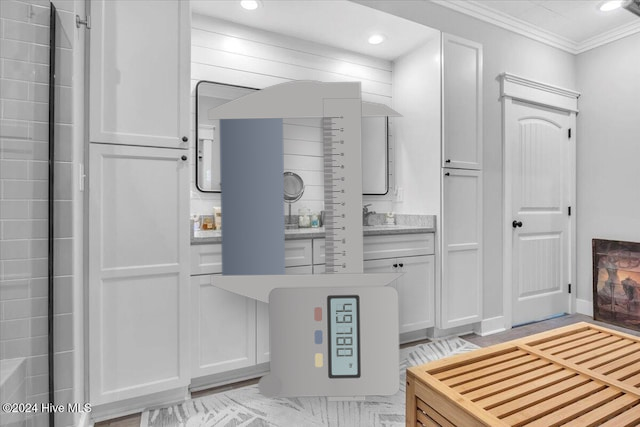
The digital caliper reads 4.9780 in
